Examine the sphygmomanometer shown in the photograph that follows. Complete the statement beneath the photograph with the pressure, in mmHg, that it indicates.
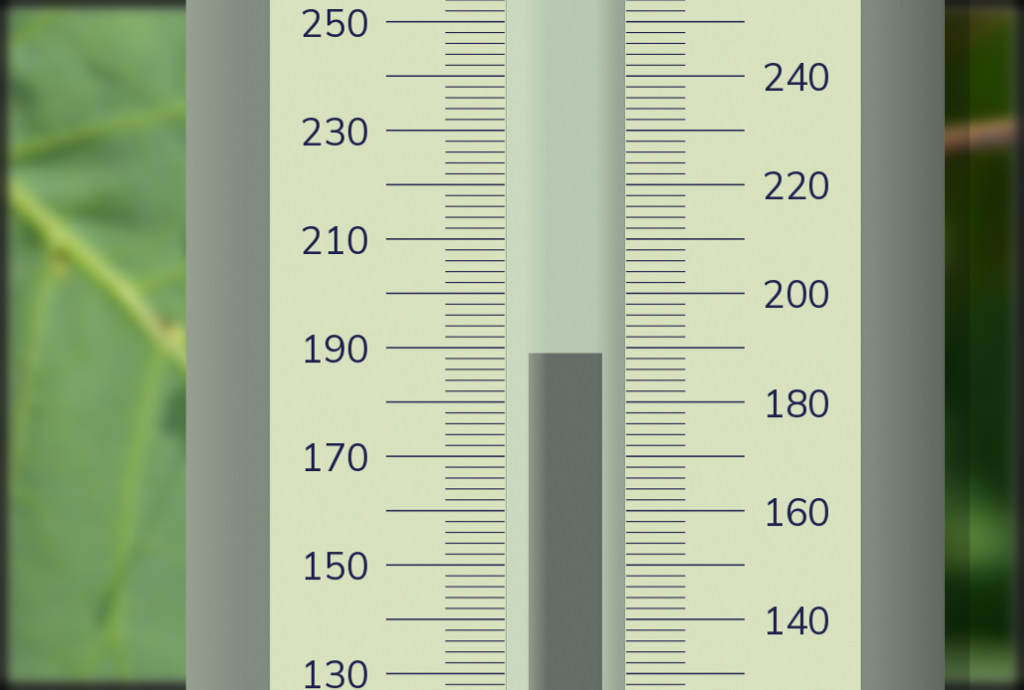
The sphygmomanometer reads 189 mmHg
